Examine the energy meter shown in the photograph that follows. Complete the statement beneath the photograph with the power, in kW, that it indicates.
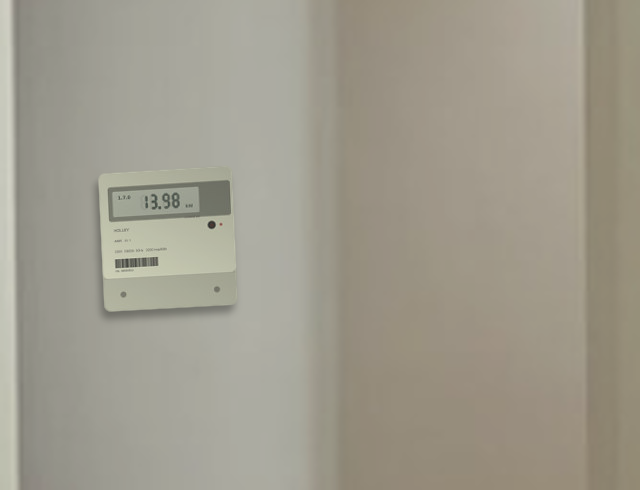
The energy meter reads 13.98 kW
